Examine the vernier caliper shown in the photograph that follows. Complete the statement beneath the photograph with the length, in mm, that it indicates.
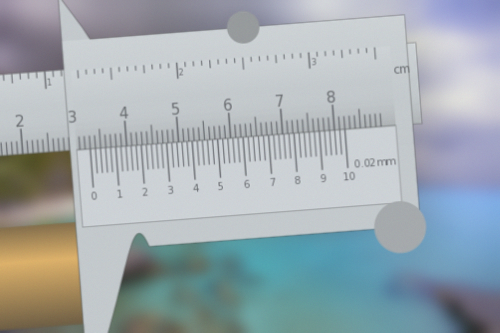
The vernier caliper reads 33.0 mm
